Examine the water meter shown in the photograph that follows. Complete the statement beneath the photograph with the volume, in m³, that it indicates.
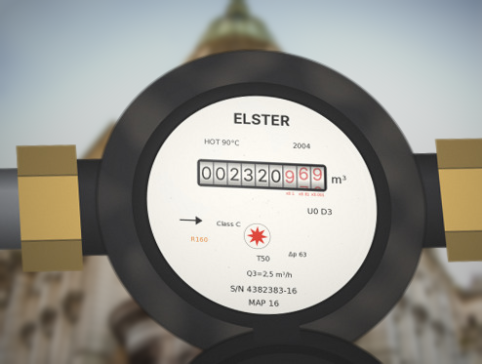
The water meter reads 2320.969 m³
